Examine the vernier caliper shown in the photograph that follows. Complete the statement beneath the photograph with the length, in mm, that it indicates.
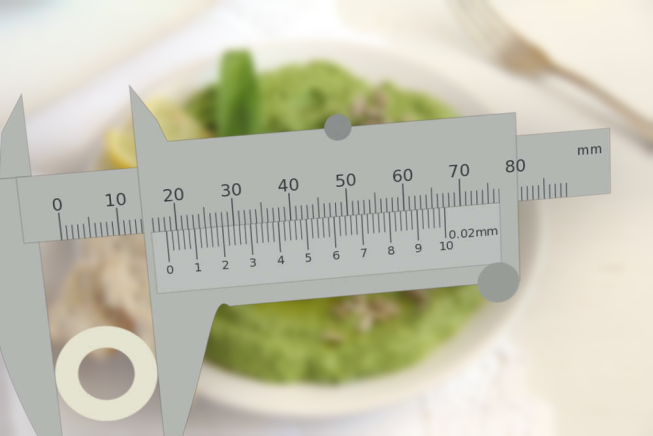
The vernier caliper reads 18.2 mm
